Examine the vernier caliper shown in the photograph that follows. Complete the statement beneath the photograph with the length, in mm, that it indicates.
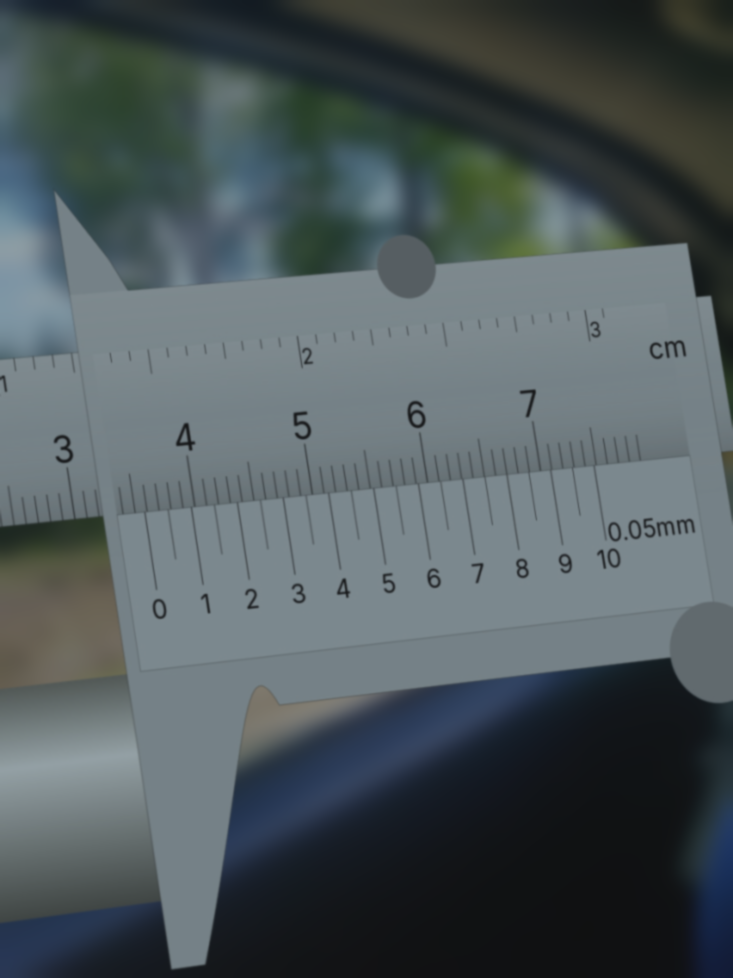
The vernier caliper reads 35.8 mm
